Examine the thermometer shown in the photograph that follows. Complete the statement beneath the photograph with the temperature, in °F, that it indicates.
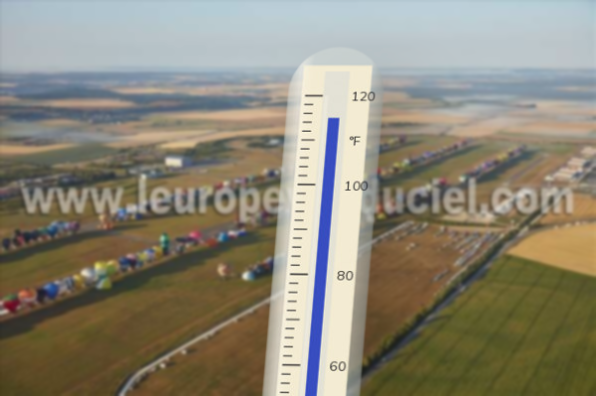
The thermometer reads 115 °F
